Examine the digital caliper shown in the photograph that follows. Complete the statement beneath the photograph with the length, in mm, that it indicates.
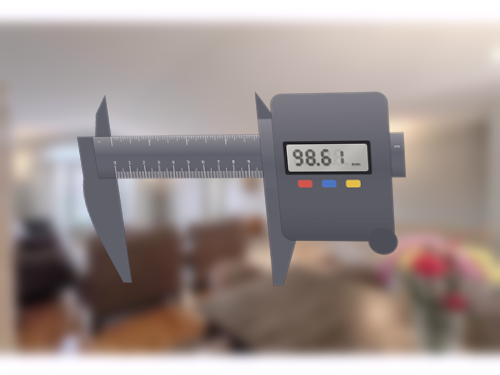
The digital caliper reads 98.61 mm
